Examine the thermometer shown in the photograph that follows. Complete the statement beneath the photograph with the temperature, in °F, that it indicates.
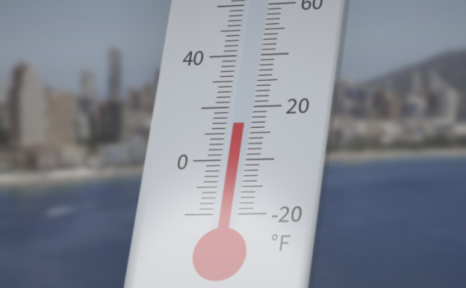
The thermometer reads 14 °F
